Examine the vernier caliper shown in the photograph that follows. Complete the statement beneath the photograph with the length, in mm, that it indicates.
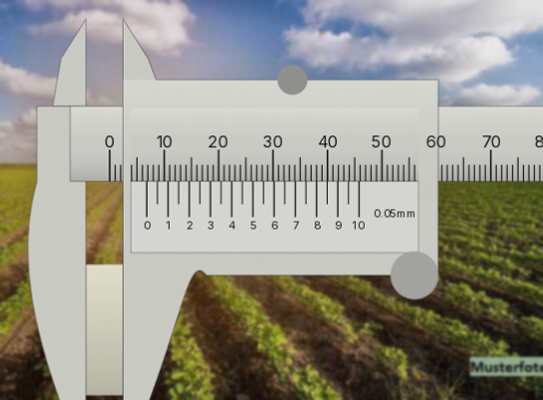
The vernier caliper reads 6.8 mm
